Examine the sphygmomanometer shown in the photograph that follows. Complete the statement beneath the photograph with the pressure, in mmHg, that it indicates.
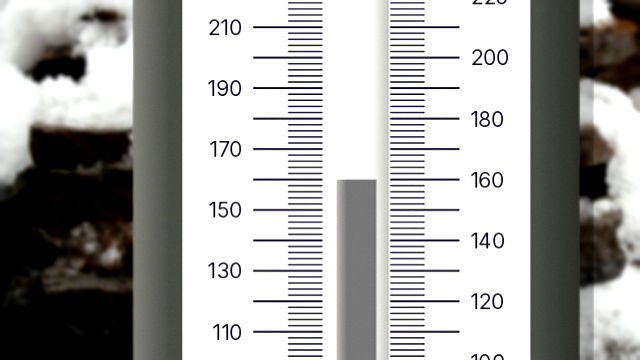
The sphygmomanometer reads 160 mmHg
